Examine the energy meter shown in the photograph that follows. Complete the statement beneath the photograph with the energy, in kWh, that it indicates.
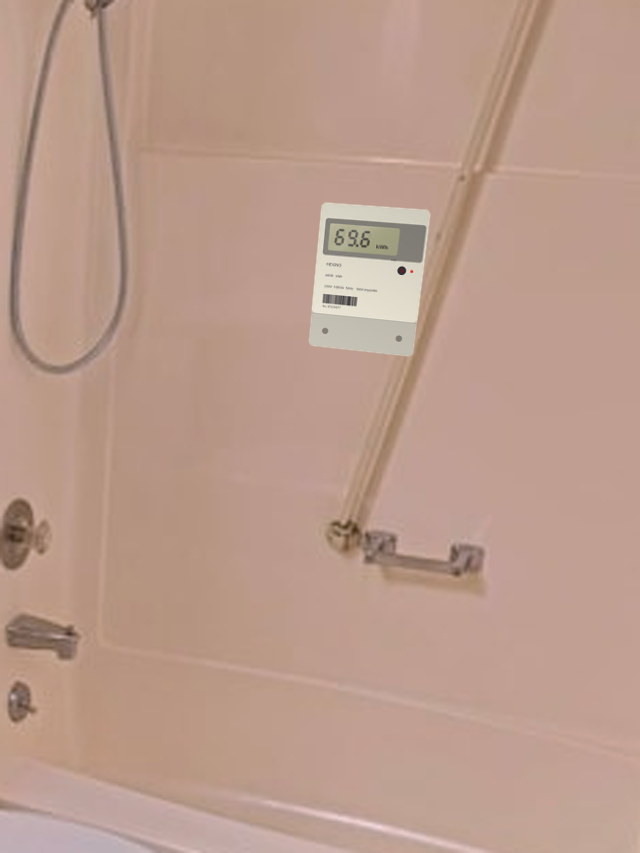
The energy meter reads 69.6 kWh
